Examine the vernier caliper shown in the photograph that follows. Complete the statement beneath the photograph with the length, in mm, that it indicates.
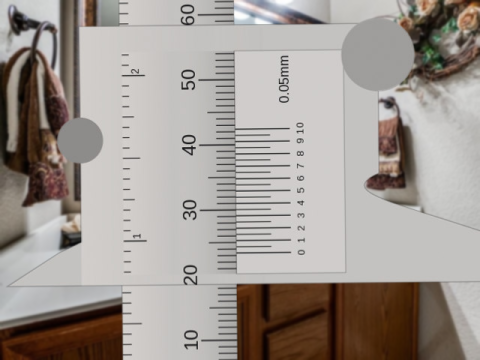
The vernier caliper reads 23.4 mm
